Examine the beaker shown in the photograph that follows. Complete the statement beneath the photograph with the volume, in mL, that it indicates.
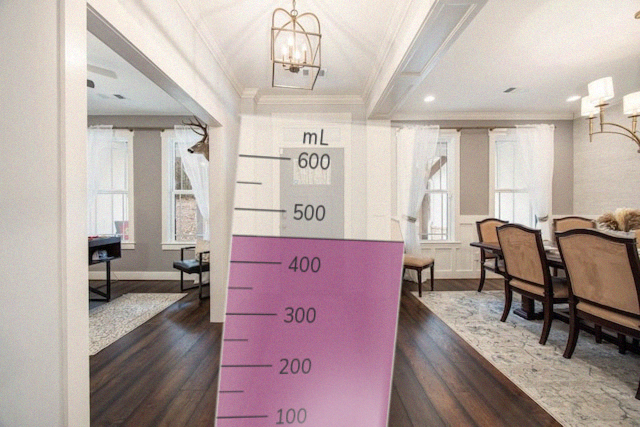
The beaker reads 450 mL
